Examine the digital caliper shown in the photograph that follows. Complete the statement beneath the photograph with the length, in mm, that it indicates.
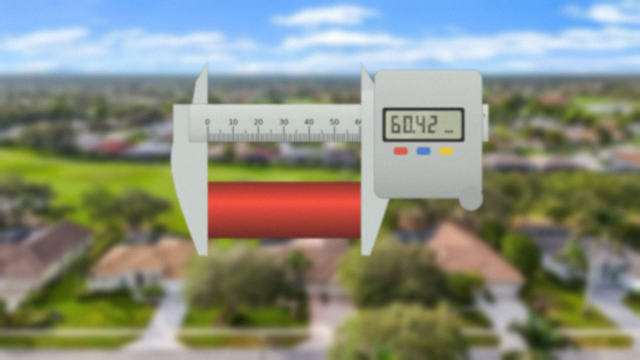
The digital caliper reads 60.42 mm
